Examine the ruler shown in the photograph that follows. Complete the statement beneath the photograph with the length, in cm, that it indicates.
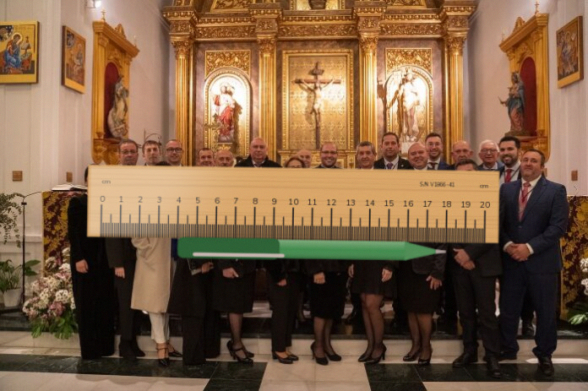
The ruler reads 14 cm
